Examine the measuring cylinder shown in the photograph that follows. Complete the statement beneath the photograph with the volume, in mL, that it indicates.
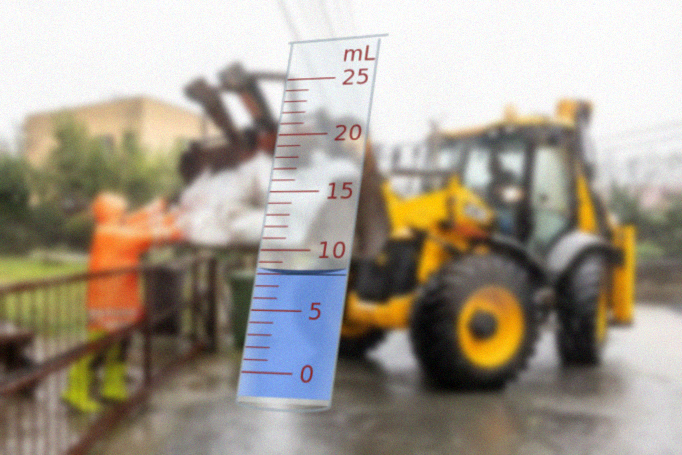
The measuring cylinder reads 8 mL
